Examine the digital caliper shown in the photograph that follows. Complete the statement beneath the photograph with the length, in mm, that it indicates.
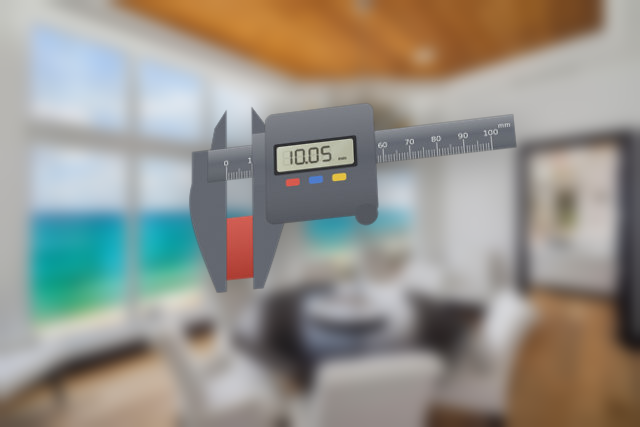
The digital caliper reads 10.05 mm
